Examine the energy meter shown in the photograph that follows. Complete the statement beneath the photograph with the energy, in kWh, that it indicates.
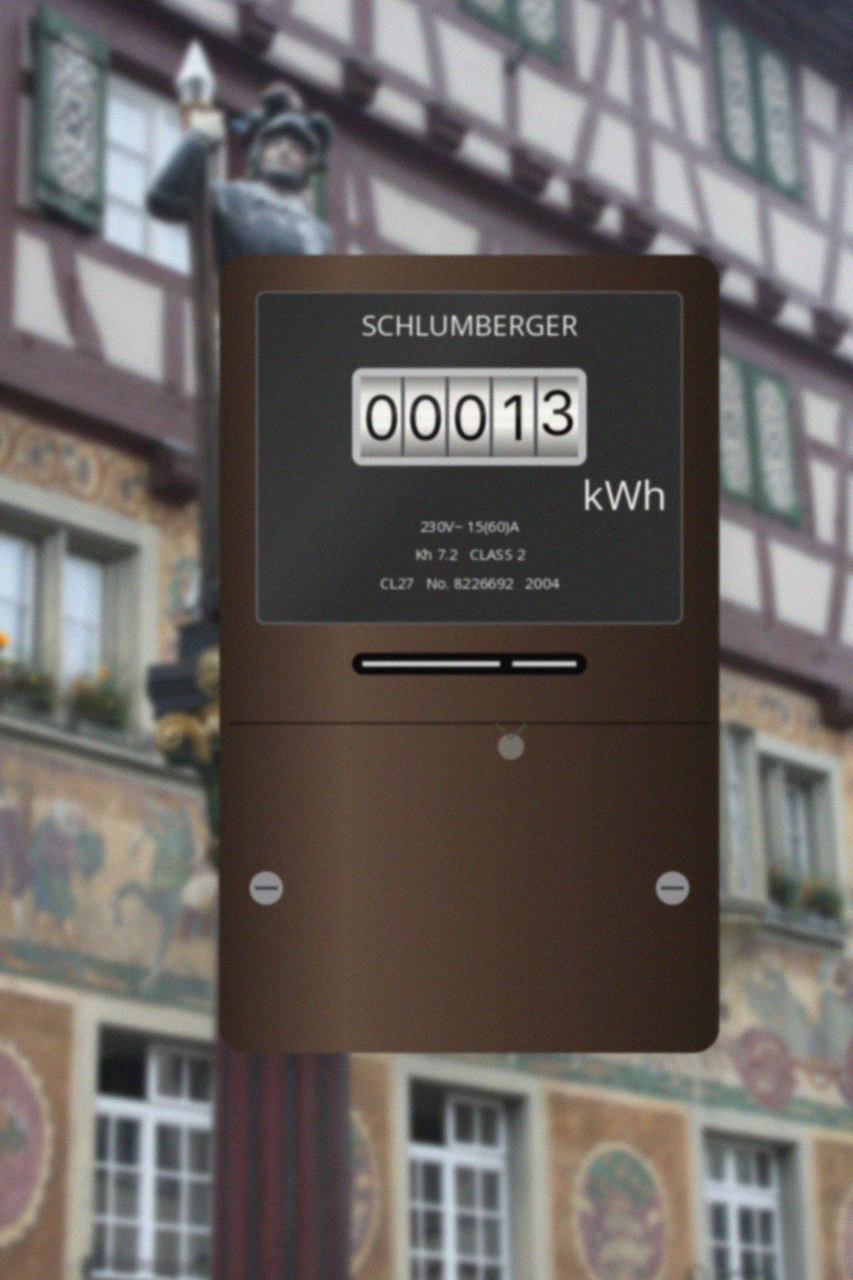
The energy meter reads 13 kWh
